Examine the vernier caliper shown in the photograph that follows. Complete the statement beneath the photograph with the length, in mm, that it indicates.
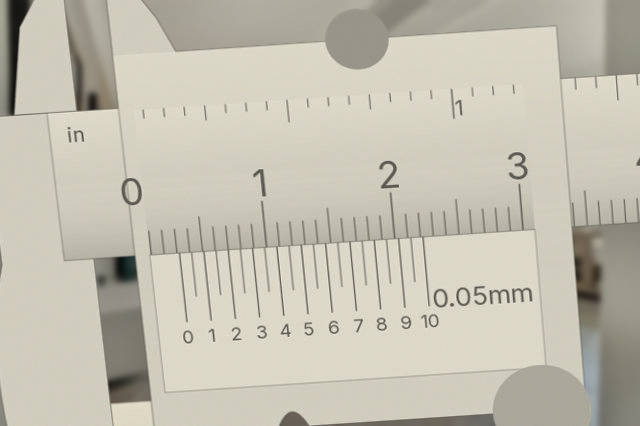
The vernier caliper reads 3.2 mm
